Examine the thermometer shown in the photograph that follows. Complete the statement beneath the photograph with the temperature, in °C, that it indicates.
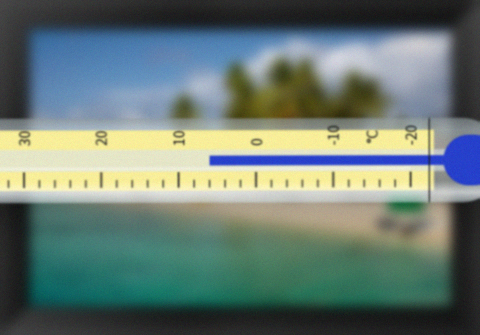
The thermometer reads 6 °C
